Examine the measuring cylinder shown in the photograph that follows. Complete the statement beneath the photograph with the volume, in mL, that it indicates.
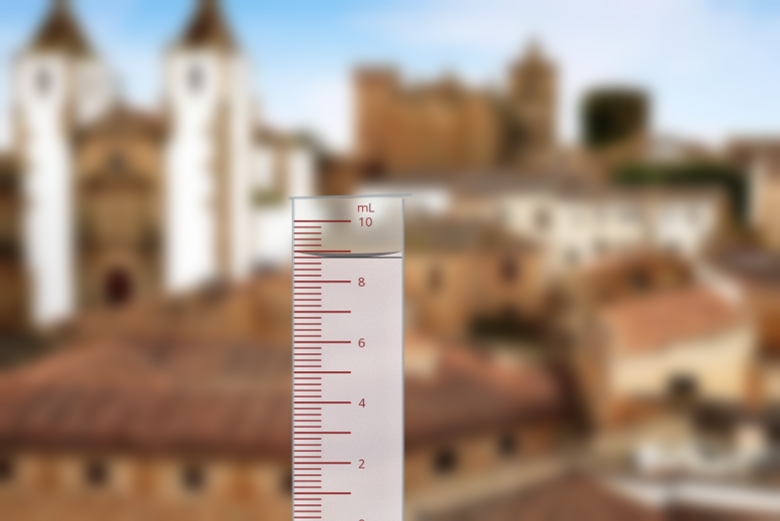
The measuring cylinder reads 8.8 mL
